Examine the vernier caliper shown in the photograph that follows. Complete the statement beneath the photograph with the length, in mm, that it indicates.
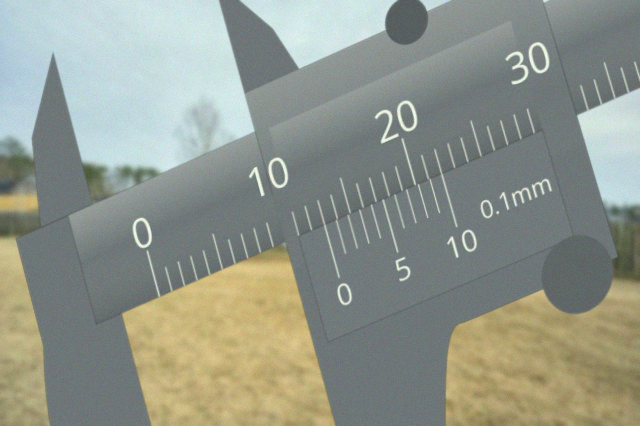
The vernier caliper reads 13.0 mm
